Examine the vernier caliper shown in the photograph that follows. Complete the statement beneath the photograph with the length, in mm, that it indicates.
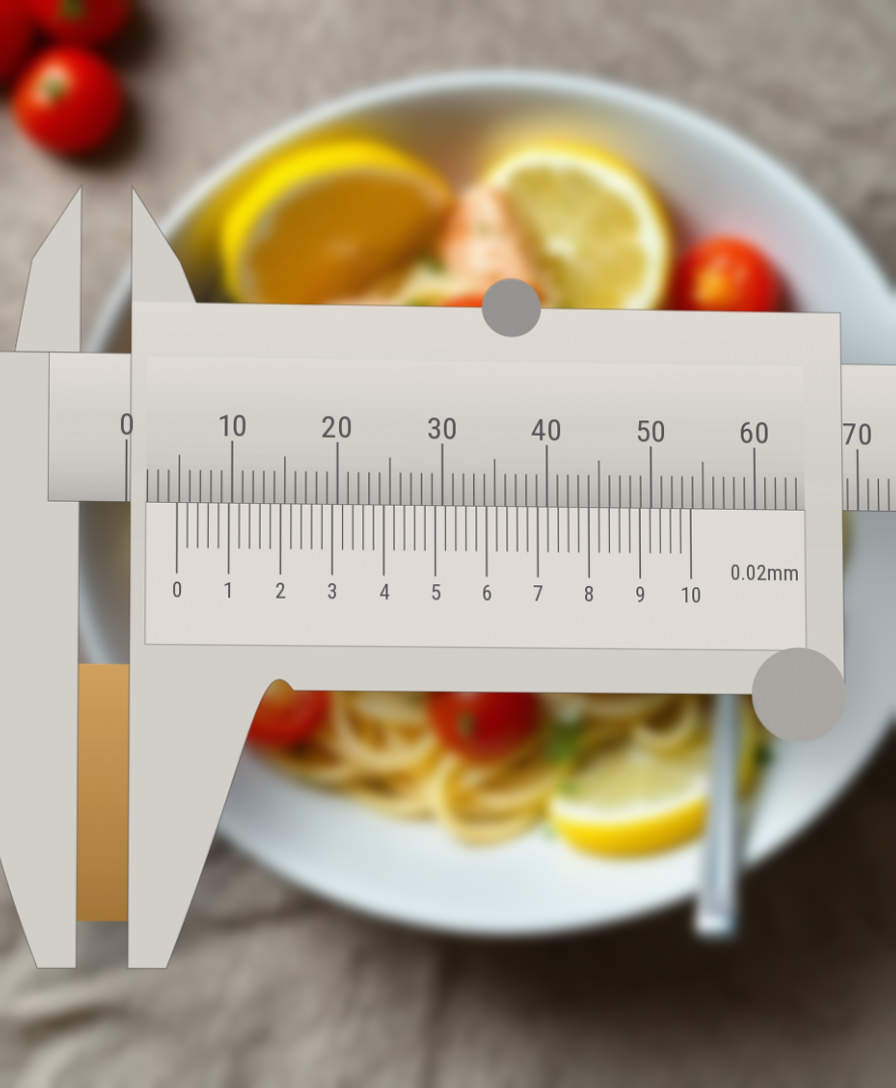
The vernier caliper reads 4.8 mm
